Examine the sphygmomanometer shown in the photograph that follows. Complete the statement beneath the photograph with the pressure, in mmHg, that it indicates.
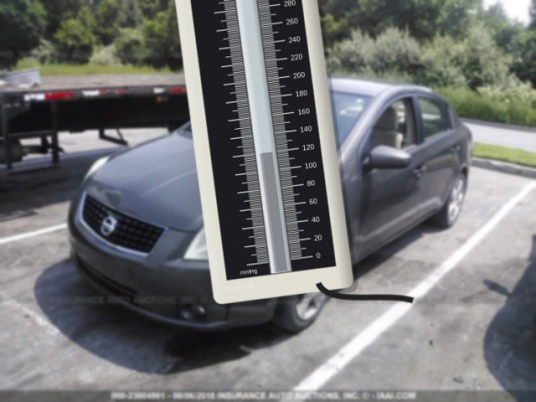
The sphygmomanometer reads 120 mmHg
